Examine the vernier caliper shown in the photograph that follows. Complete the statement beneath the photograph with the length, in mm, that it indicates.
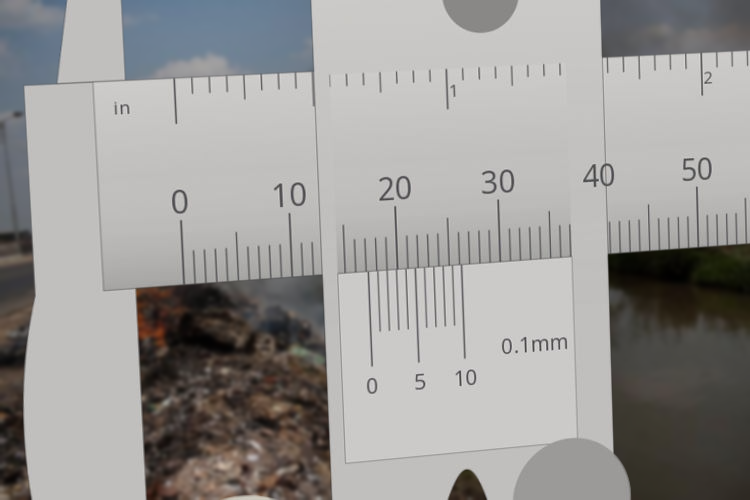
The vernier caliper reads 17.2 mm
